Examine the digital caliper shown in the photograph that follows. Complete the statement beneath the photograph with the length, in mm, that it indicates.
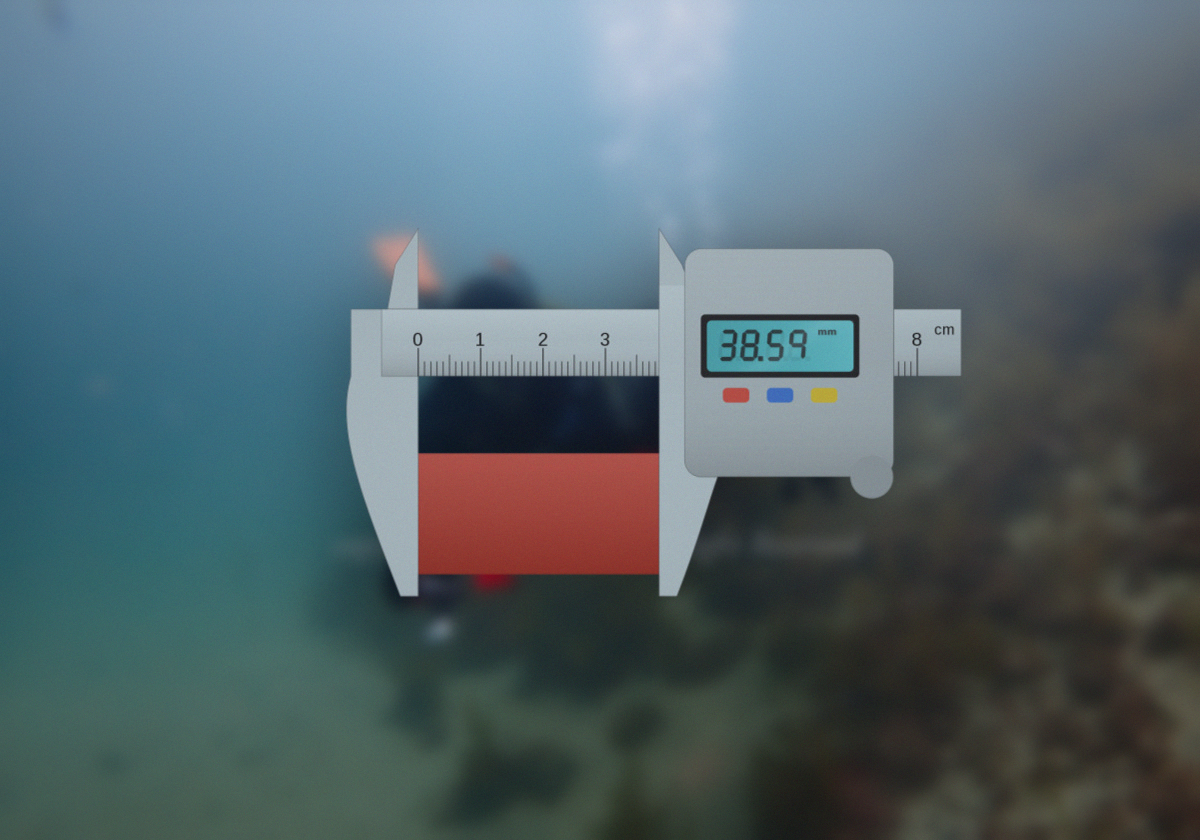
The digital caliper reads 38.59 mm
